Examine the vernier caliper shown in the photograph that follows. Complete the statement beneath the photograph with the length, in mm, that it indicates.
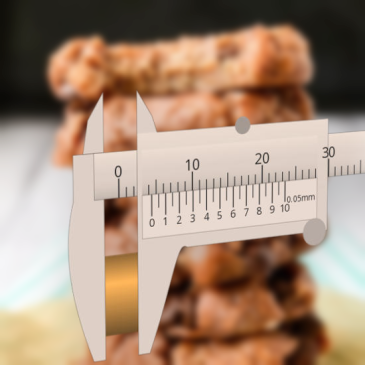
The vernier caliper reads 4.4 mm
